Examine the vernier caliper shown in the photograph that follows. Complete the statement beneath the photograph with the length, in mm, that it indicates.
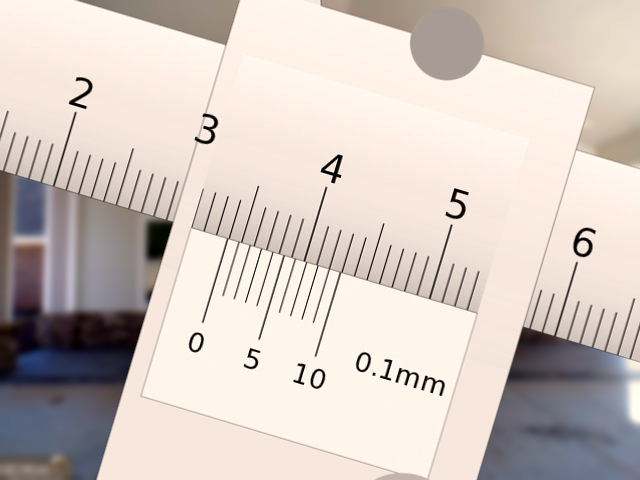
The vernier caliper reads 33.9 mm
